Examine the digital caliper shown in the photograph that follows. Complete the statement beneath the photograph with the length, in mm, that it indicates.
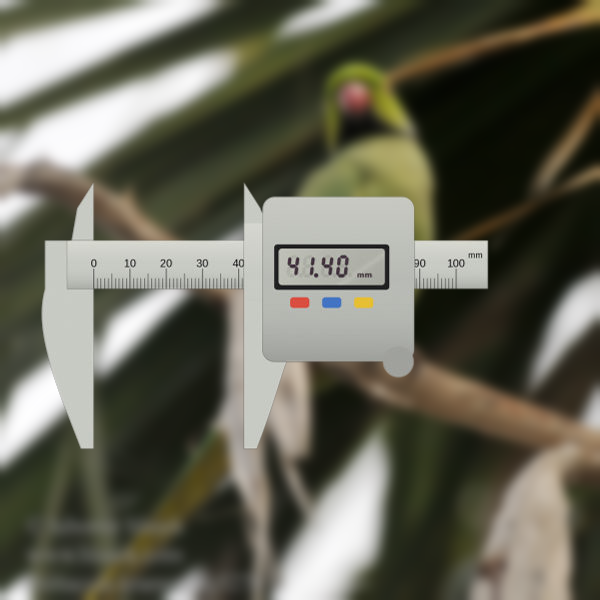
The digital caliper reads 41.40 mm
